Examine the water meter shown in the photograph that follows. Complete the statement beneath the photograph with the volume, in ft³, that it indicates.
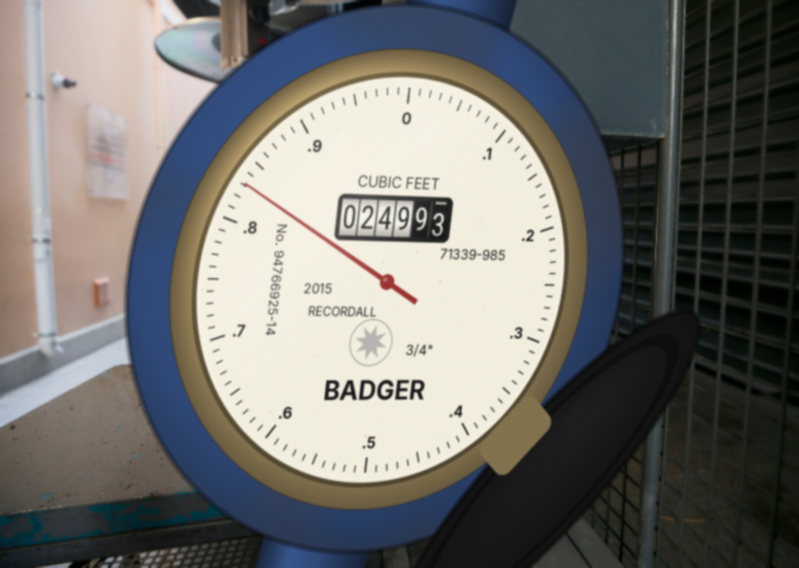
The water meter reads 24992.83 ft³
